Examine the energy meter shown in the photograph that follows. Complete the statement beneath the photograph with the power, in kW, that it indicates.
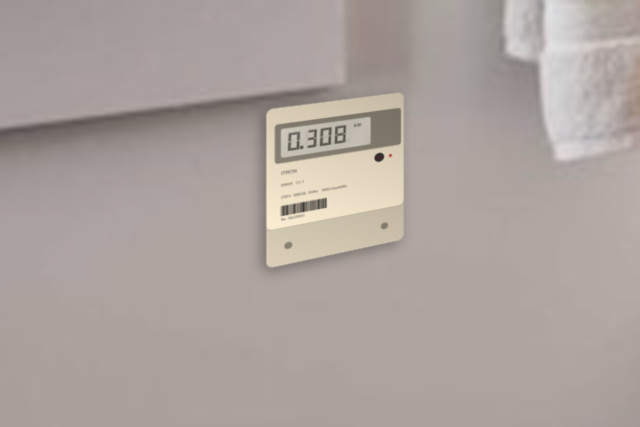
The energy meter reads 0.308 kW
